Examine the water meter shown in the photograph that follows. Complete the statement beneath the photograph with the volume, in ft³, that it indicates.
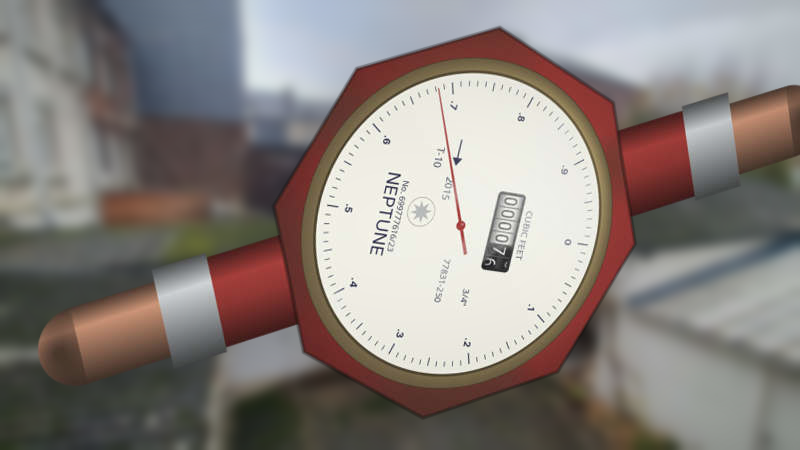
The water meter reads 75.68 ft³
